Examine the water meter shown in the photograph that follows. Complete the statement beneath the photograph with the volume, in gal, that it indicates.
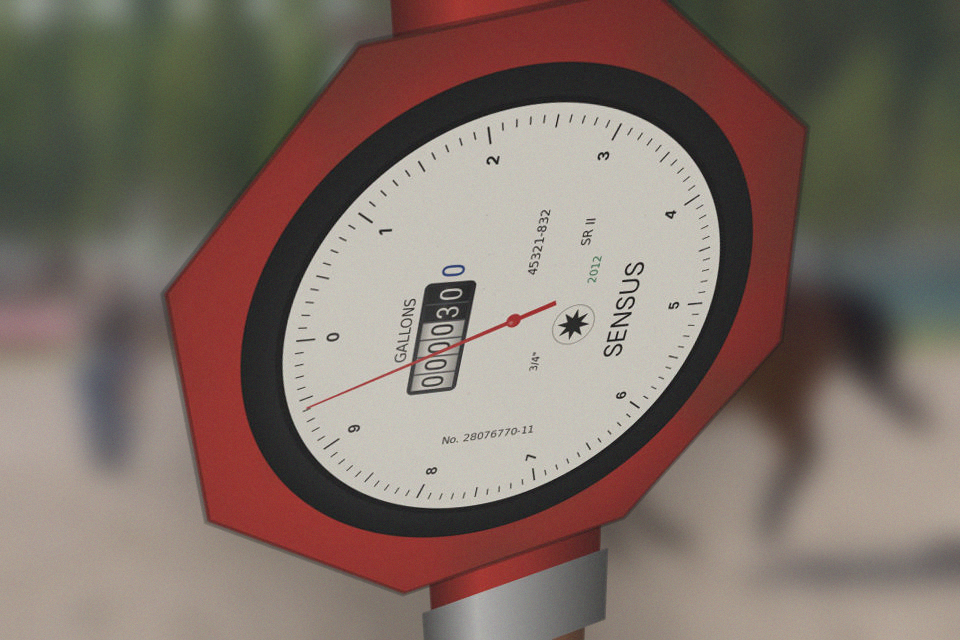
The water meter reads 299.4 gal
